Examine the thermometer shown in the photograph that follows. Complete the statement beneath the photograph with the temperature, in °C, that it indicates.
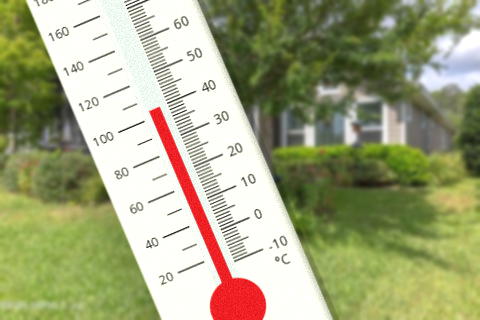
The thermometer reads 40 °C
